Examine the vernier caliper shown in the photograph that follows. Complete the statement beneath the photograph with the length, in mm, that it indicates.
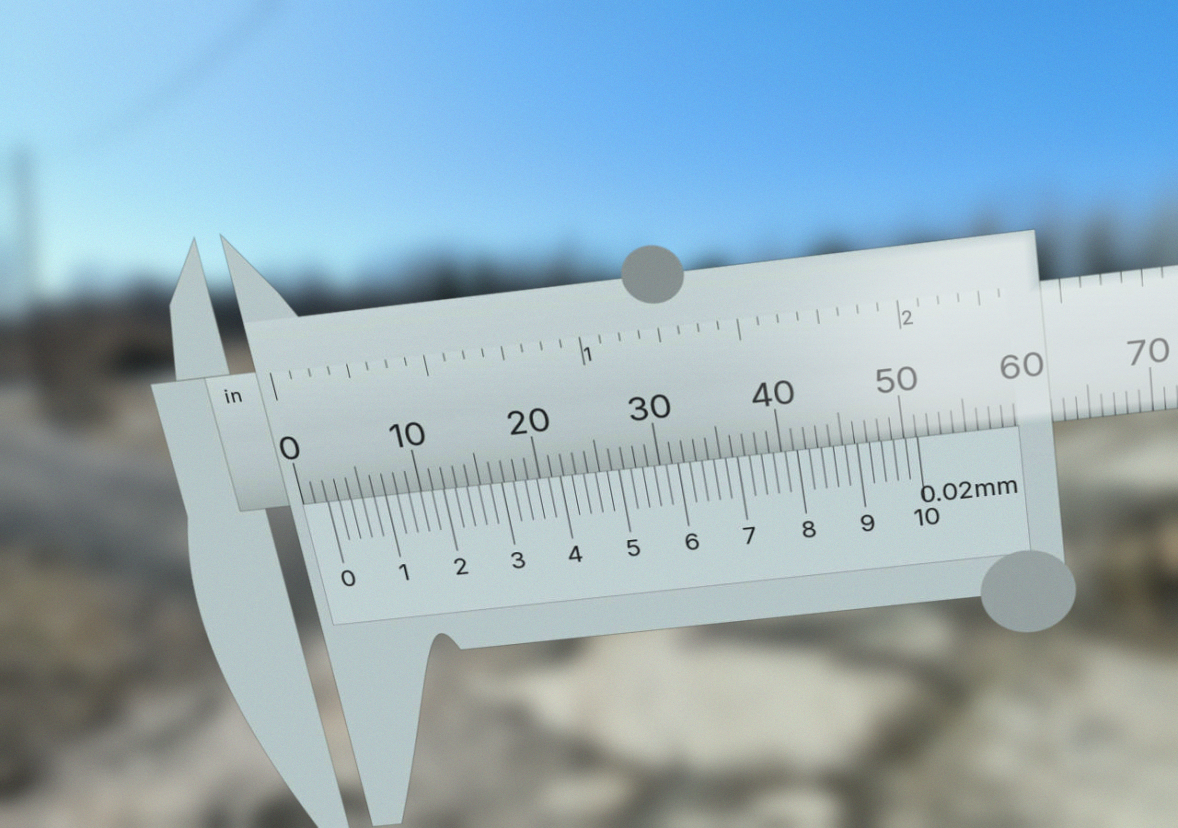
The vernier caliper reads 2.1 mm
